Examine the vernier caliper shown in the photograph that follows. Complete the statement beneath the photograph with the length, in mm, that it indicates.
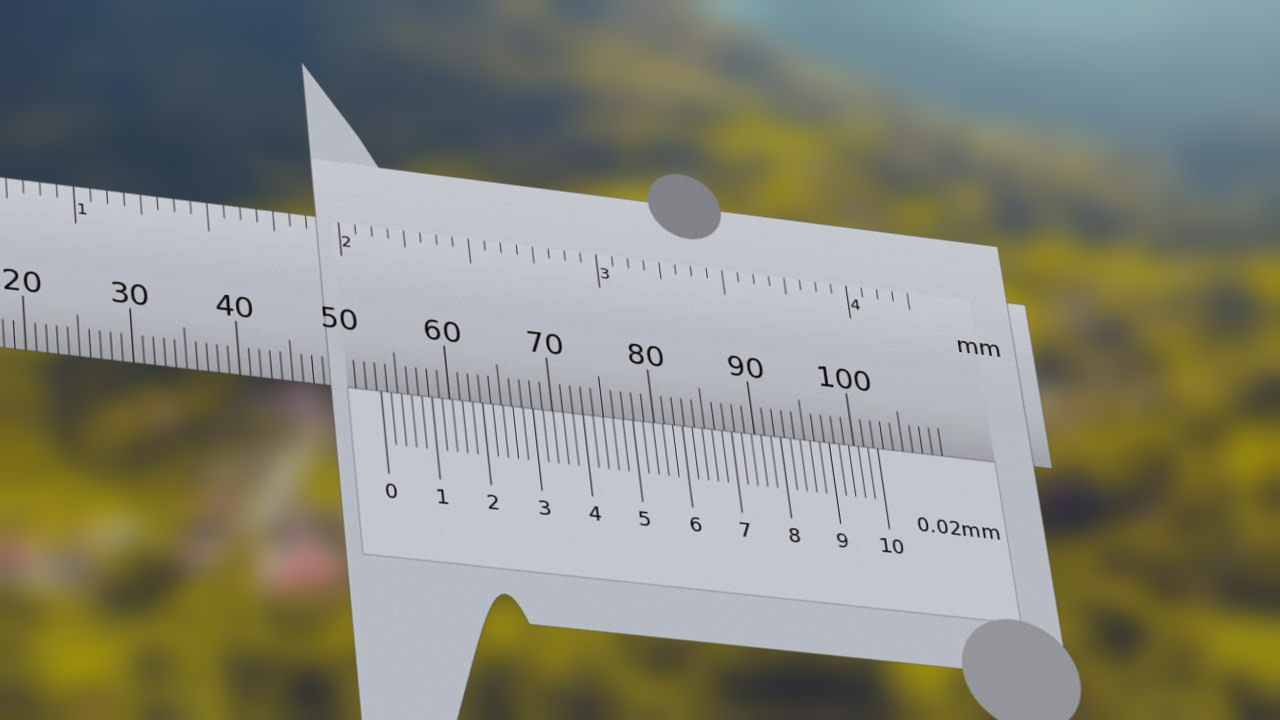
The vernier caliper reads 53.4 mm
